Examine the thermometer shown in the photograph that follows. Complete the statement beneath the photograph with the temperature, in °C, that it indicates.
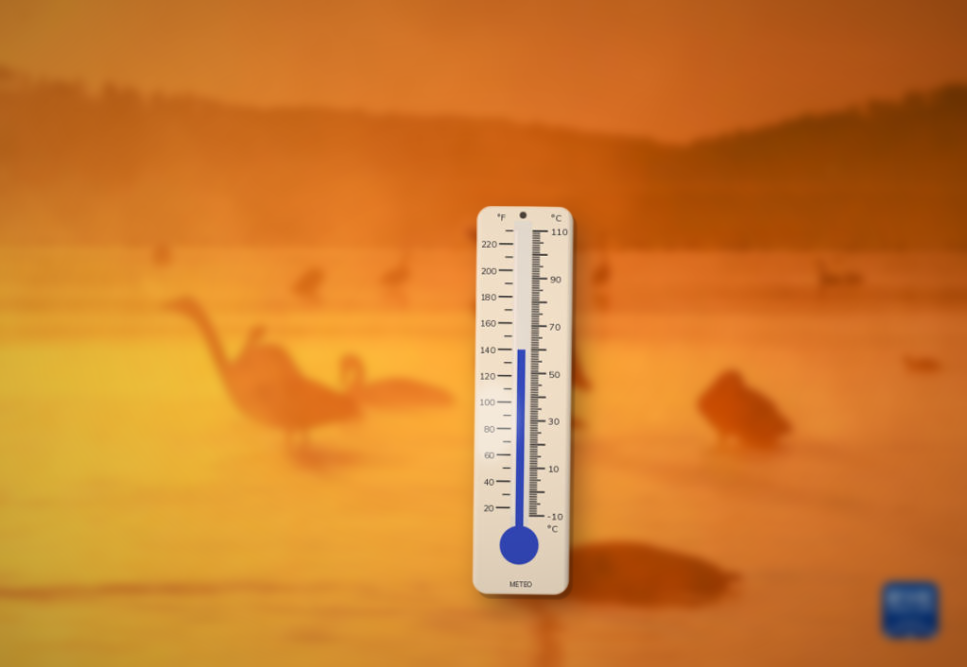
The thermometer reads 60 °C
